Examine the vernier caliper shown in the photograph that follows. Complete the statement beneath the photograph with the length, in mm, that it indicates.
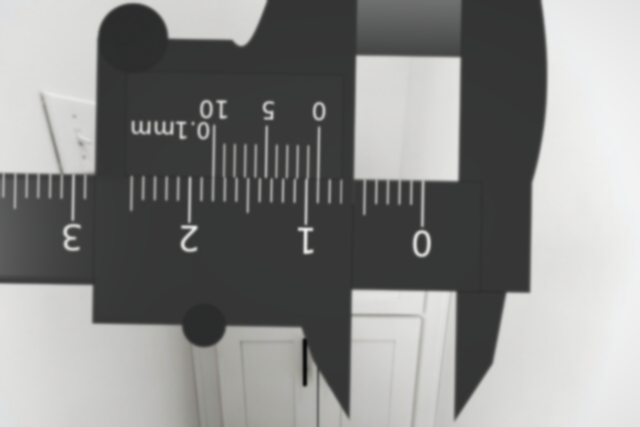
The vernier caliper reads 9.0 mm
